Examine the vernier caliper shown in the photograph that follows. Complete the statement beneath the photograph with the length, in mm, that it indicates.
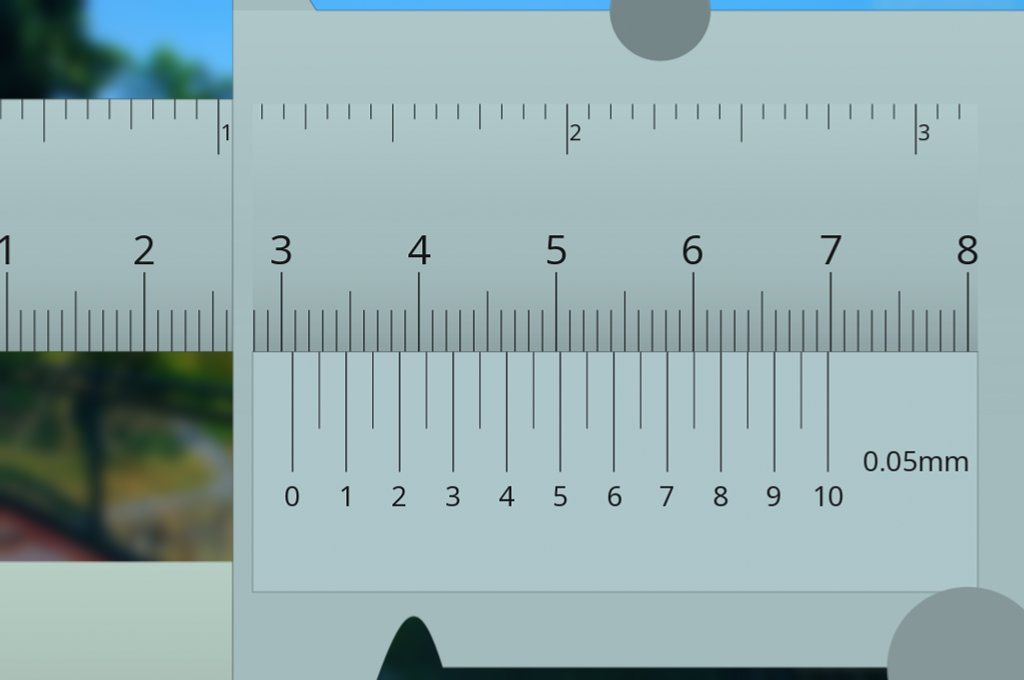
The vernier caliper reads 30.8 mm
